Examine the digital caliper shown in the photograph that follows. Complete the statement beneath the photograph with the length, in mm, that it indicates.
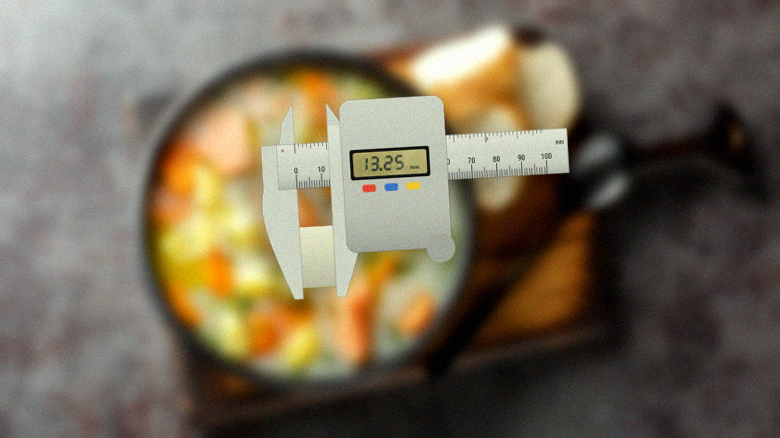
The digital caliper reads 13.25 mm
